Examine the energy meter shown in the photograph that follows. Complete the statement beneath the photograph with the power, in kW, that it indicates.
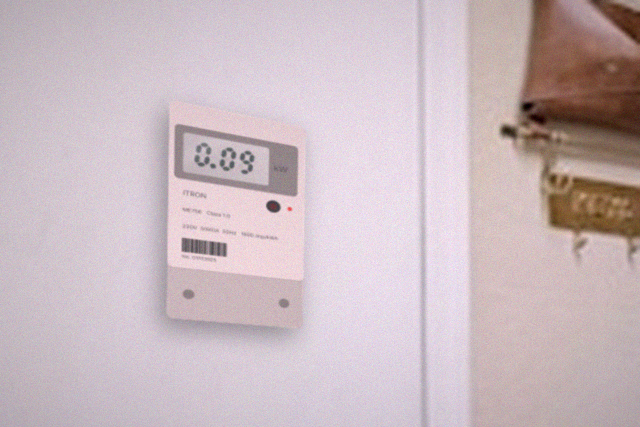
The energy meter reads 0.09 kW
